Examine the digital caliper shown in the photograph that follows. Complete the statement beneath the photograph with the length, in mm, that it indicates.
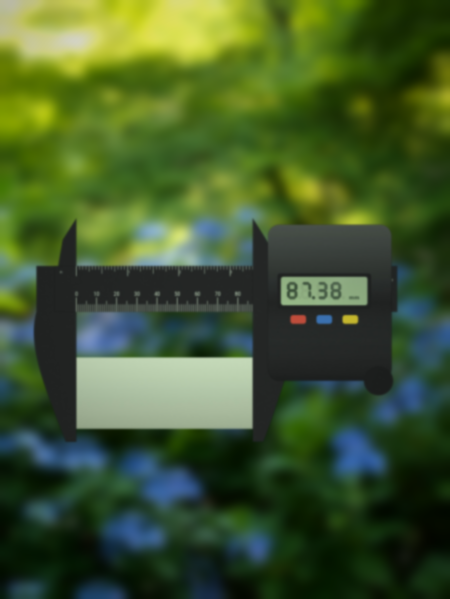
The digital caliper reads 87.38 mm
